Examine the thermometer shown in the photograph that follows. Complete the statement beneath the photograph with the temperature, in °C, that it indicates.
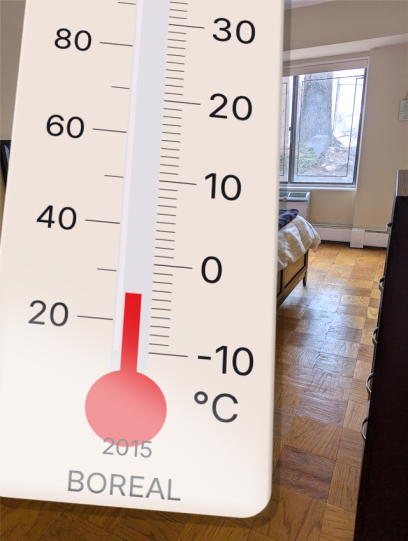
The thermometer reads -3.5 °C
